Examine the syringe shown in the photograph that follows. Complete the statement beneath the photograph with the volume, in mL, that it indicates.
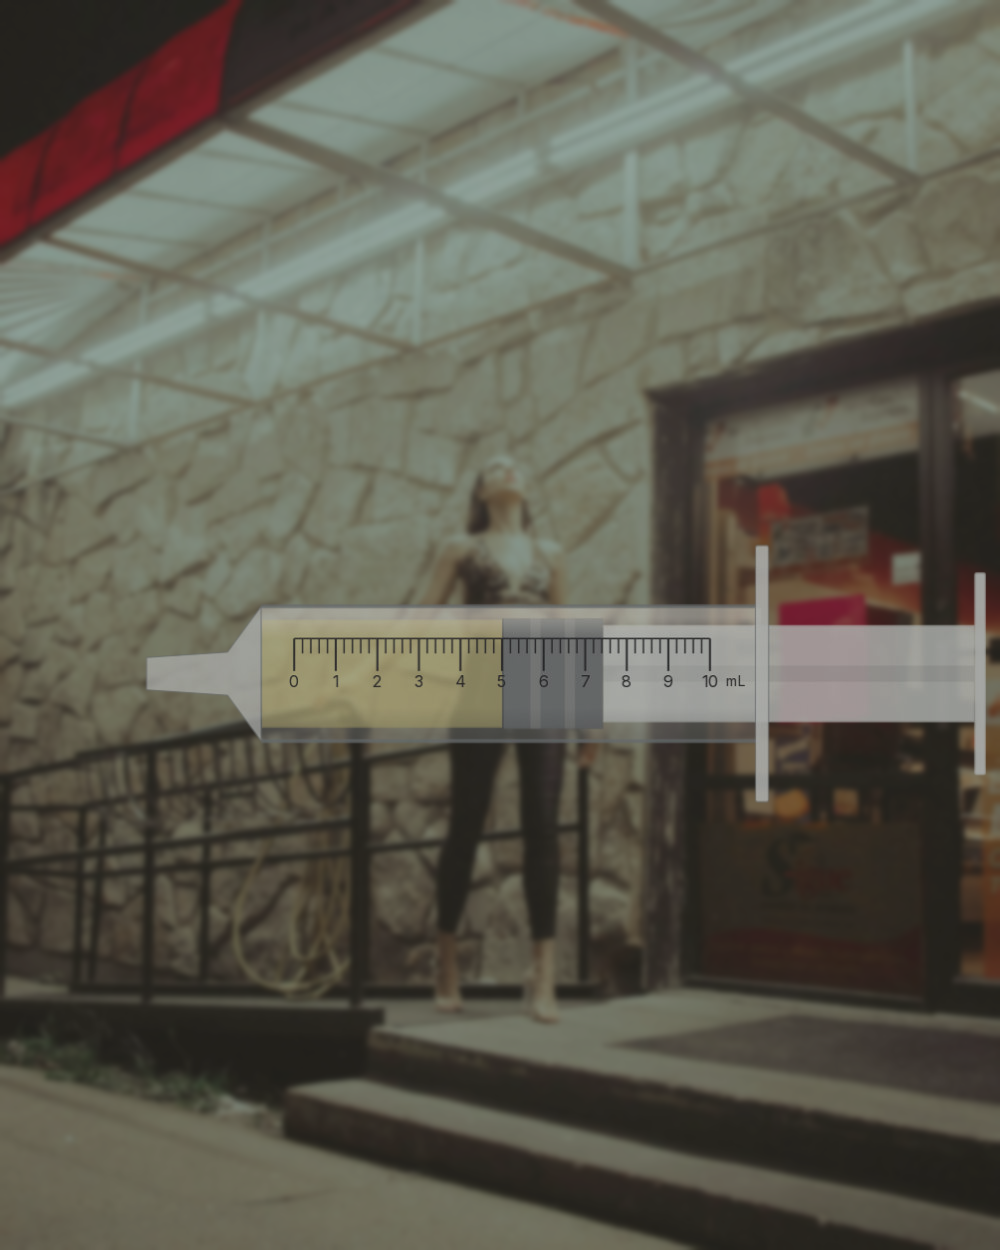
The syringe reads 5 mL
